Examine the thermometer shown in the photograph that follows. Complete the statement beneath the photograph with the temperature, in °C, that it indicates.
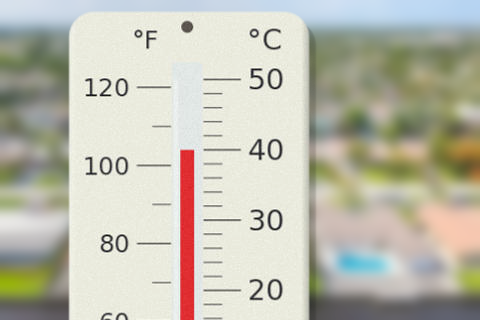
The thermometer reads 40 °C
